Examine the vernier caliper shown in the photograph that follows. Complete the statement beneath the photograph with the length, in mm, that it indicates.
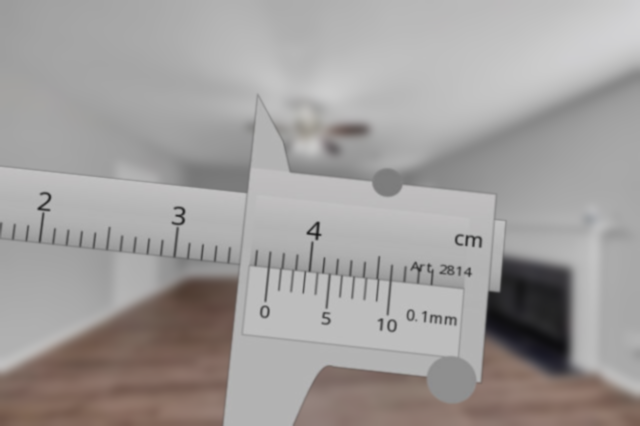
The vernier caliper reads 37.0 mm
